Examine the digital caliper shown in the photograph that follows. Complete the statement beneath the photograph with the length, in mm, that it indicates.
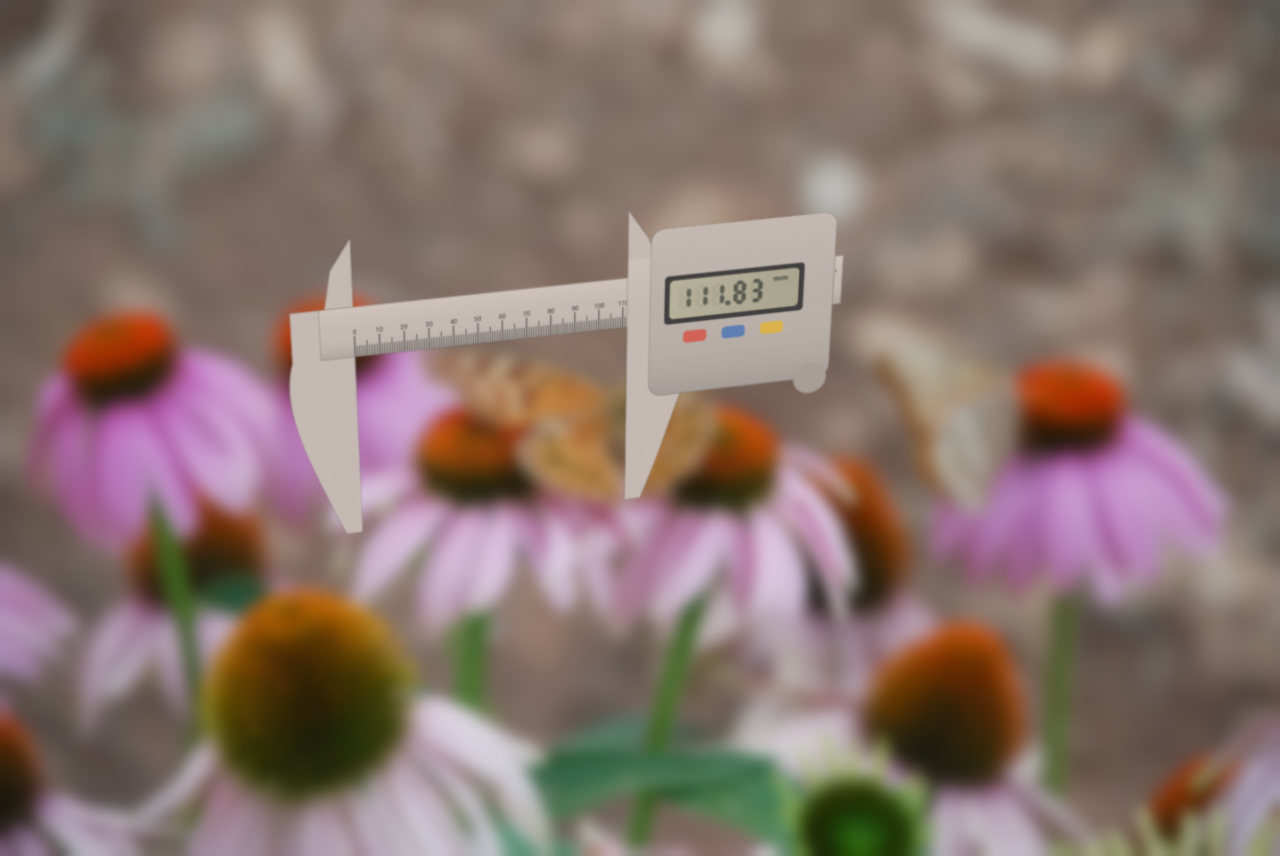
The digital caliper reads 111.83 mm
